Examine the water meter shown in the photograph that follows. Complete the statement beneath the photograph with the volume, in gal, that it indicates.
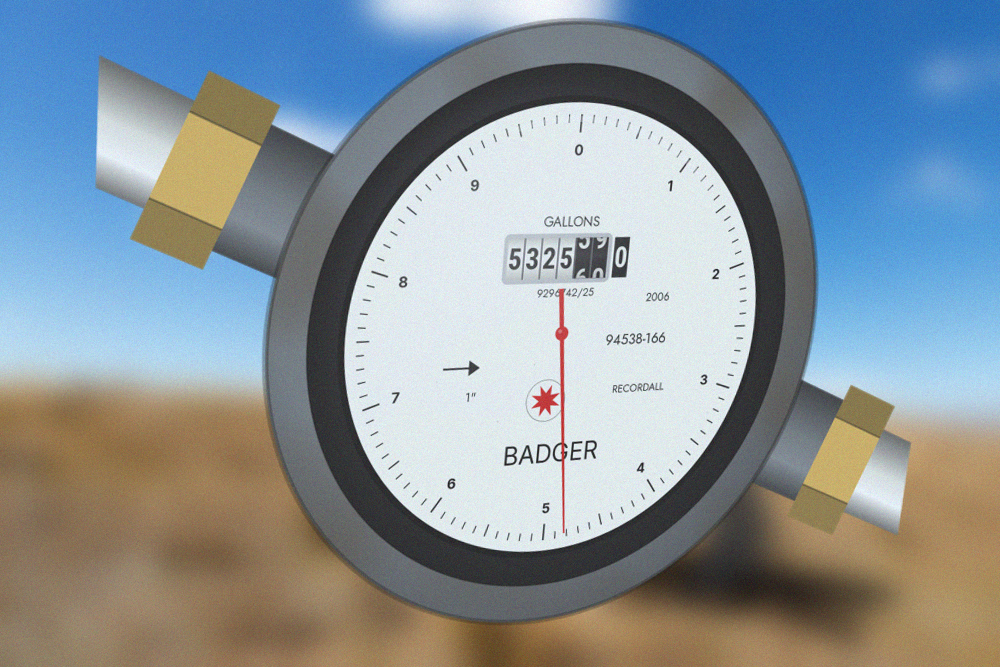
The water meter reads 5325594.8 gal
